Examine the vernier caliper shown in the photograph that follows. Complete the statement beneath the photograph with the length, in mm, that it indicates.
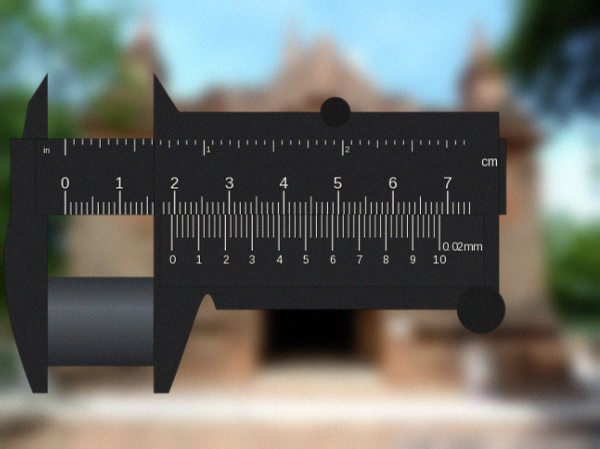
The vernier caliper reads 19.5 mm
